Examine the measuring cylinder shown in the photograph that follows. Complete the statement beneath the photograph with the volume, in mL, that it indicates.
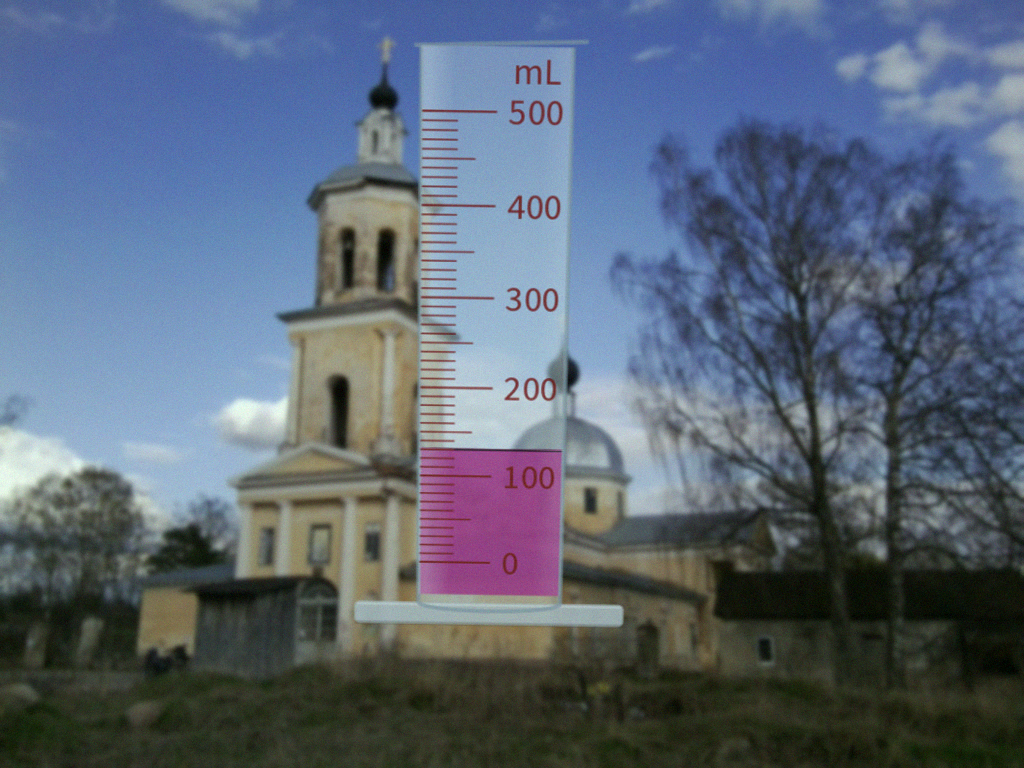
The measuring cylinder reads 130 mL
